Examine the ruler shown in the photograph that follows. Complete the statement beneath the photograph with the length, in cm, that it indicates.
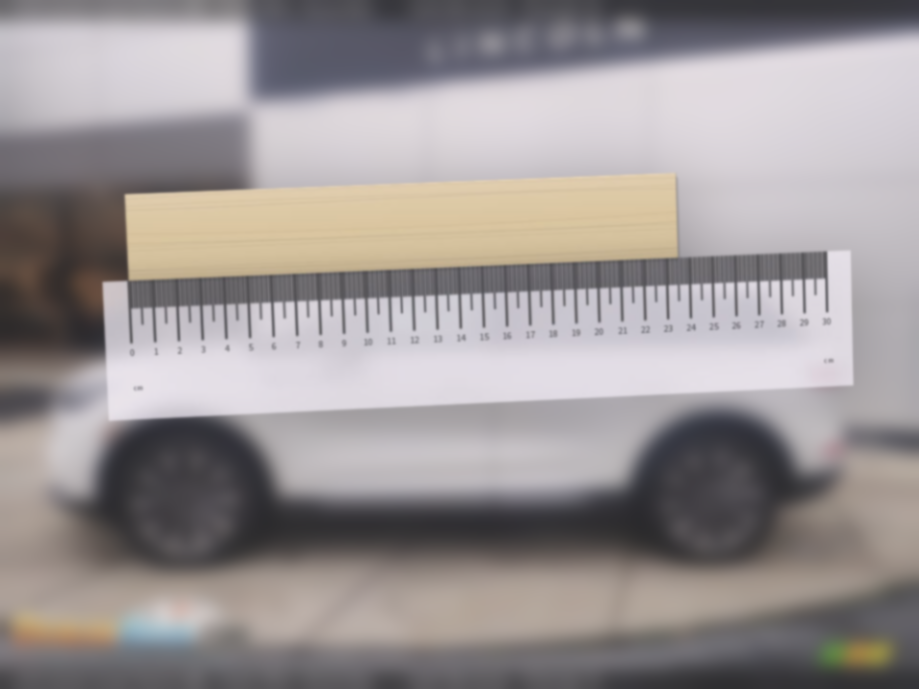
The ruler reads 23.5 cm
